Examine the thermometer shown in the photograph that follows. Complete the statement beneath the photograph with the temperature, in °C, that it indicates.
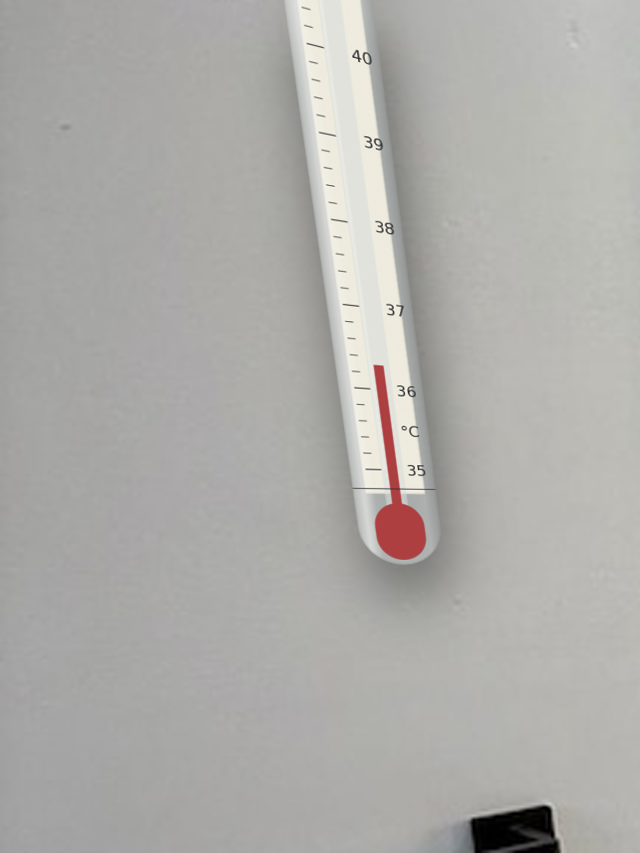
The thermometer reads 36.3 °C
